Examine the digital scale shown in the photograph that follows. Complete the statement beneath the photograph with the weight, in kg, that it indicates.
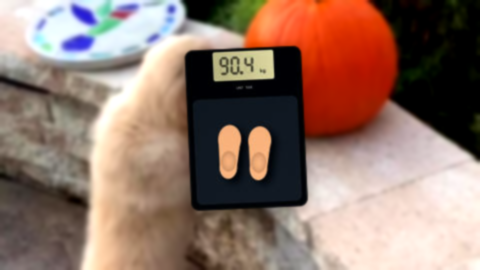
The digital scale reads 90.4 kg
